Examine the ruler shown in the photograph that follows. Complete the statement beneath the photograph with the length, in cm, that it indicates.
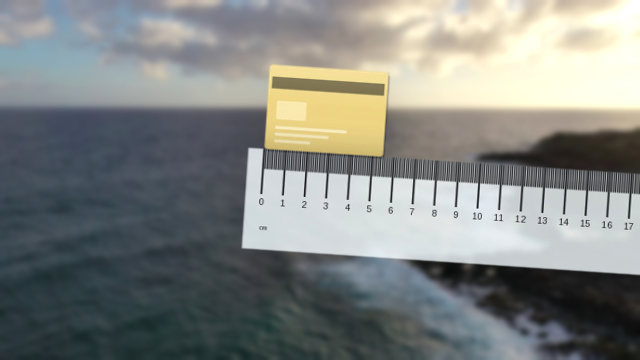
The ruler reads 5.5 cm
